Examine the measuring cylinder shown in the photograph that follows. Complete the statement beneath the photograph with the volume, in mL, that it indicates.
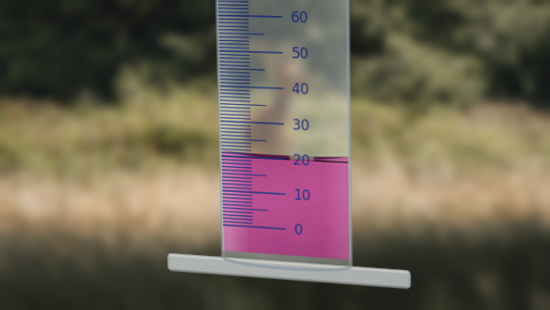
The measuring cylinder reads 20 mL
